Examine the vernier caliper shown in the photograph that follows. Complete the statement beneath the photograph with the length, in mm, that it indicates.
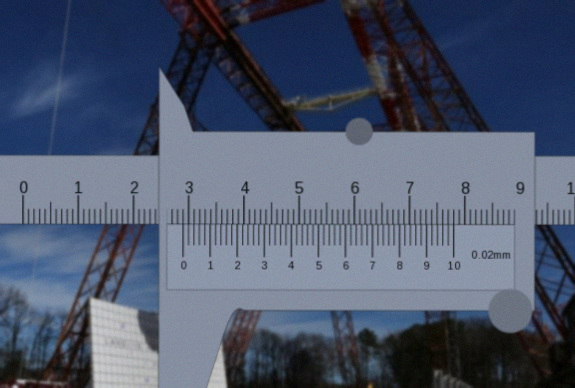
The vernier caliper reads 29.0 mm
